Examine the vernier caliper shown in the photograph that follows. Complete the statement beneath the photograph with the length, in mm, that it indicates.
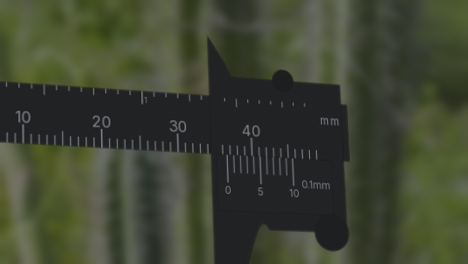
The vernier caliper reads 36.6 mm
